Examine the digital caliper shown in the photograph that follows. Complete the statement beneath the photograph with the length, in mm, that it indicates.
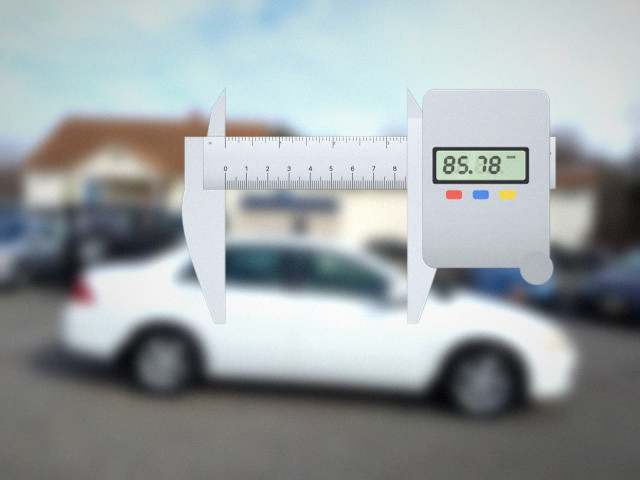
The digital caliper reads 85.78 mm
